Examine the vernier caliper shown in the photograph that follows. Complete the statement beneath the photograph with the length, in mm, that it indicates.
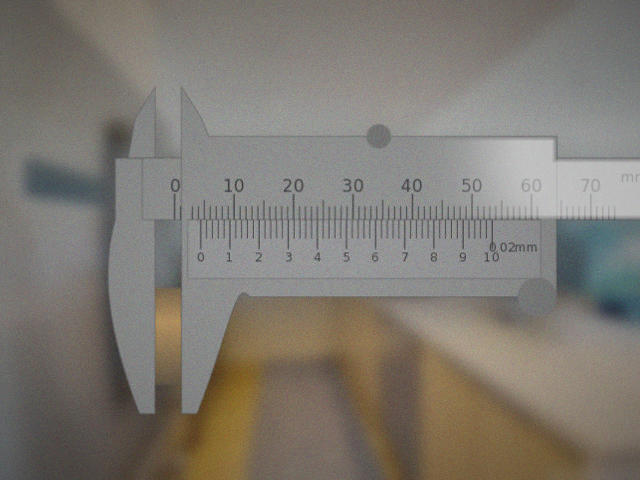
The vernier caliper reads 4.4 mm
